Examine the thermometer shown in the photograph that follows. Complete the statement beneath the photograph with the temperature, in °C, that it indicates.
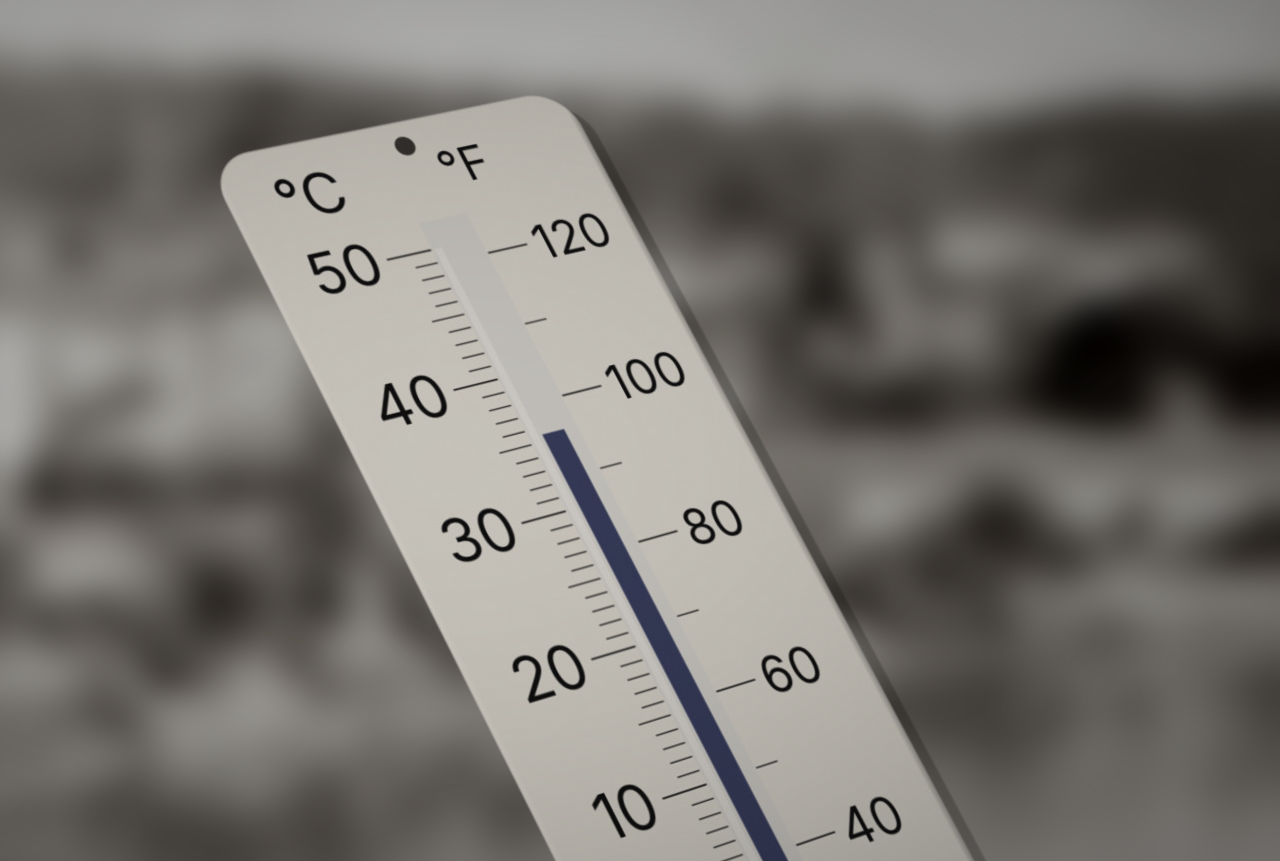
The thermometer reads 35.5 °C
